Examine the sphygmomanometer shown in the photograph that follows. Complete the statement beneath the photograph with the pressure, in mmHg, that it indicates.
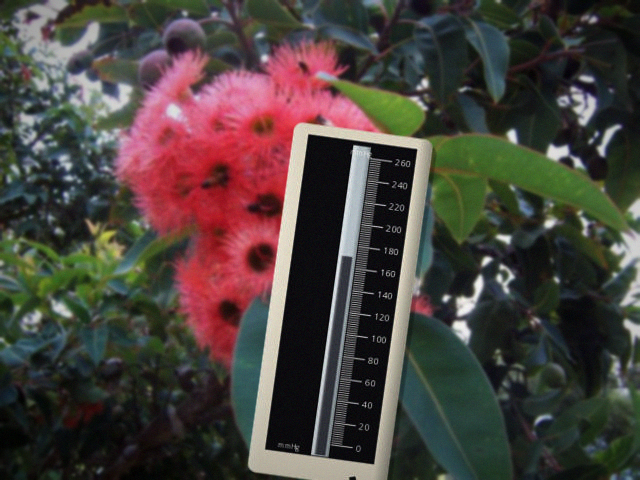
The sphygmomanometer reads 170 mmHg
